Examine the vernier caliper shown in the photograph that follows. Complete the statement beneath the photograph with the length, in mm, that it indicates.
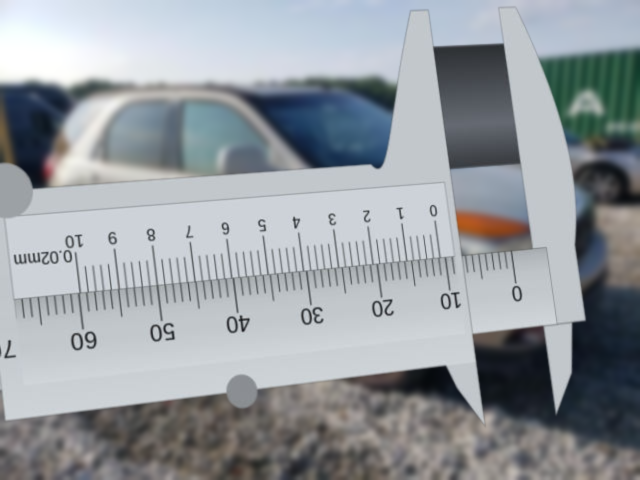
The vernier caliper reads 10.8 mm
